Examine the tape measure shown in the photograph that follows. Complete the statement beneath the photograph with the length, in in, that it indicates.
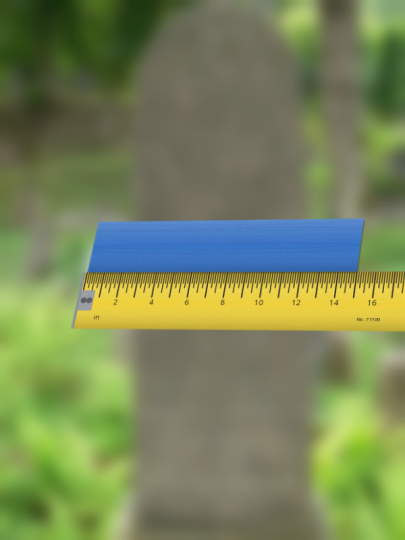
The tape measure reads 15 in
